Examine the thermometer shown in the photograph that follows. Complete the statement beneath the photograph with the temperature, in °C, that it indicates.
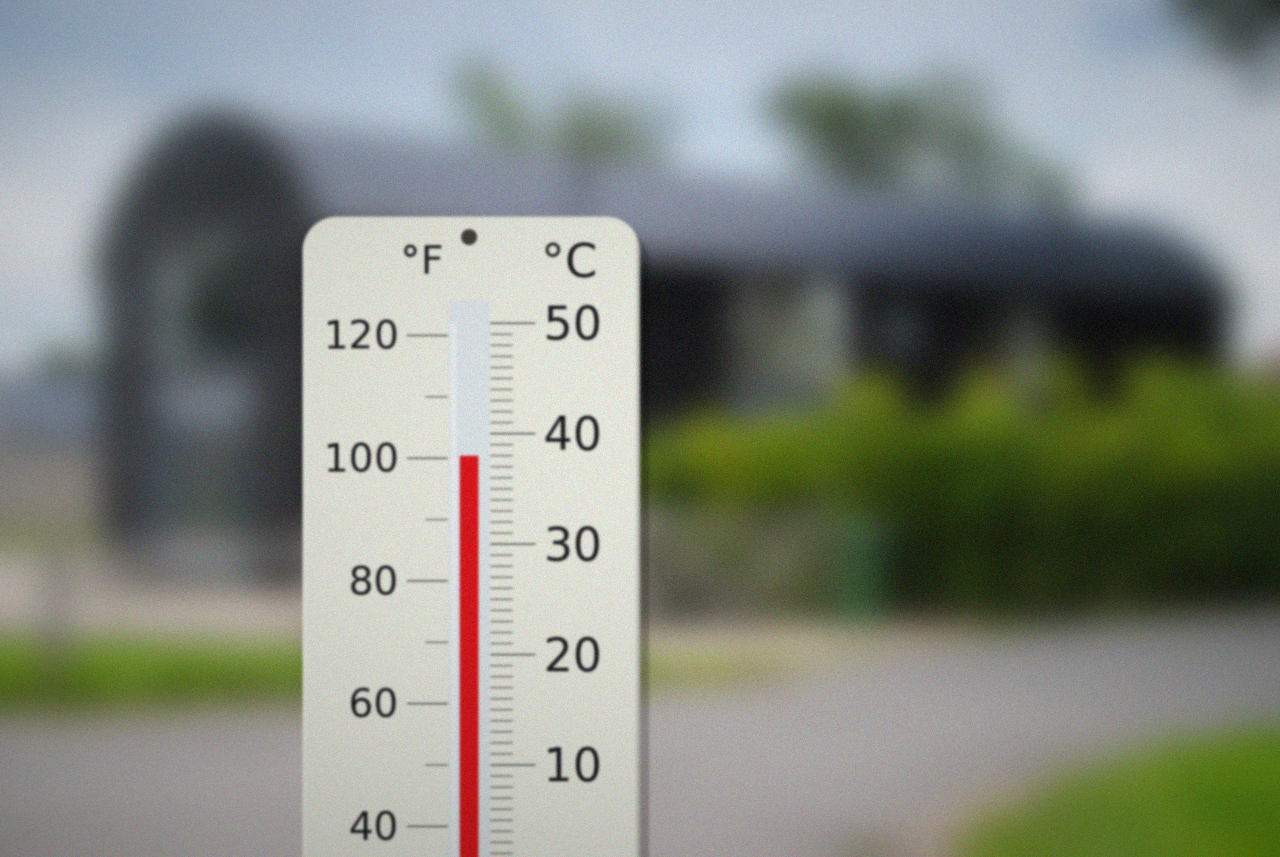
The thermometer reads 38 °C
